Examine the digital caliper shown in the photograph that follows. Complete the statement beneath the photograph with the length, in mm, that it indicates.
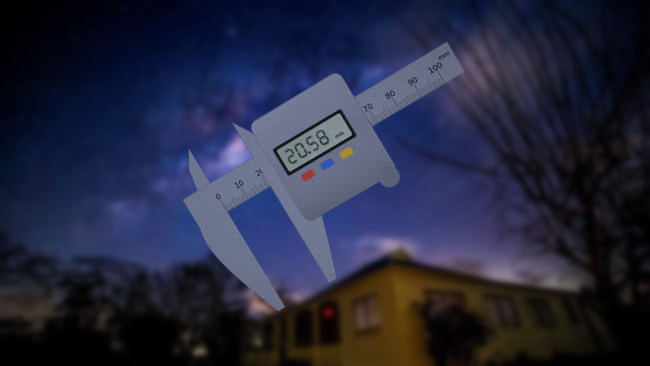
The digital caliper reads 20.58 mm
